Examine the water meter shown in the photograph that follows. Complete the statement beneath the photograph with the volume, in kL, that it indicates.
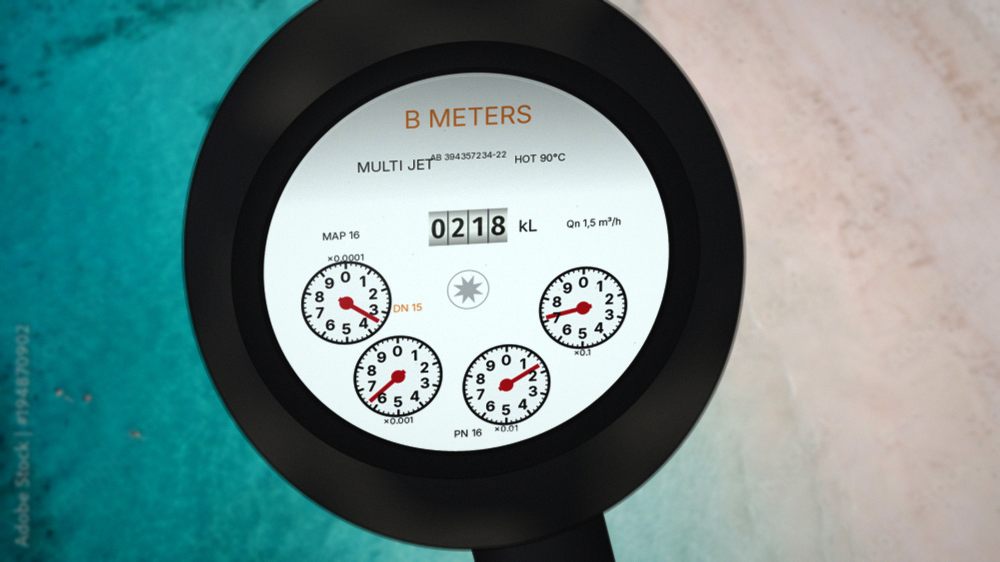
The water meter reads 218.7163 kL
